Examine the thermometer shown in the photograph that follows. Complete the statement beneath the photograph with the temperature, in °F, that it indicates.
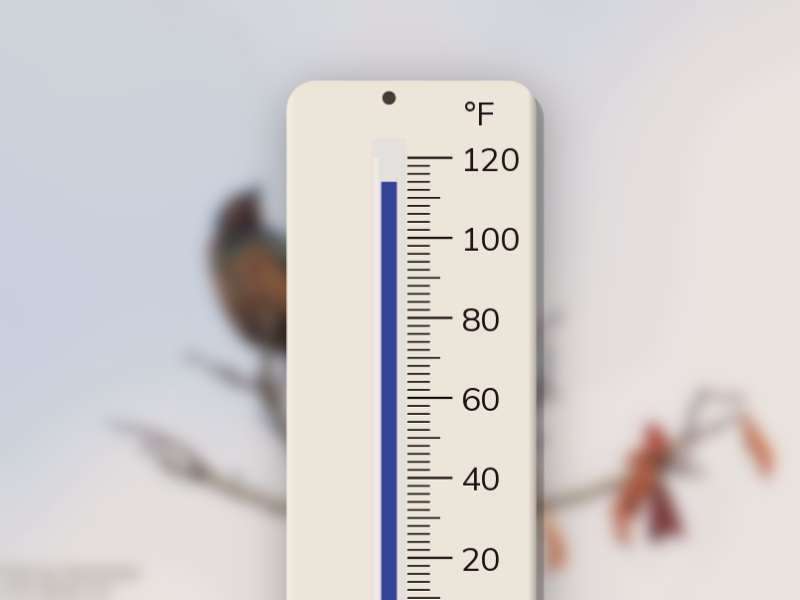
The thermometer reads 114 °F
